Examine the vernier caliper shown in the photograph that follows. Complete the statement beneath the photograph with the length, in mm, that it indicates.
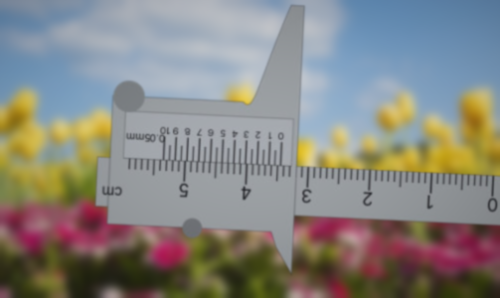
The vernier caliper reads 34.5 mm
